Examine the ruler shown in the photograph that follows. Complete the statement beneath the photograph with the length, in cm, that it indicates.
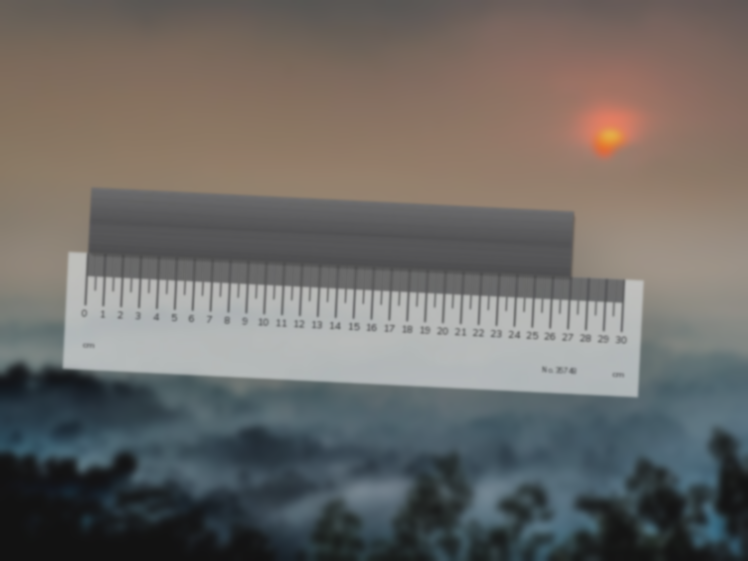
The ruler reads 27 cm
